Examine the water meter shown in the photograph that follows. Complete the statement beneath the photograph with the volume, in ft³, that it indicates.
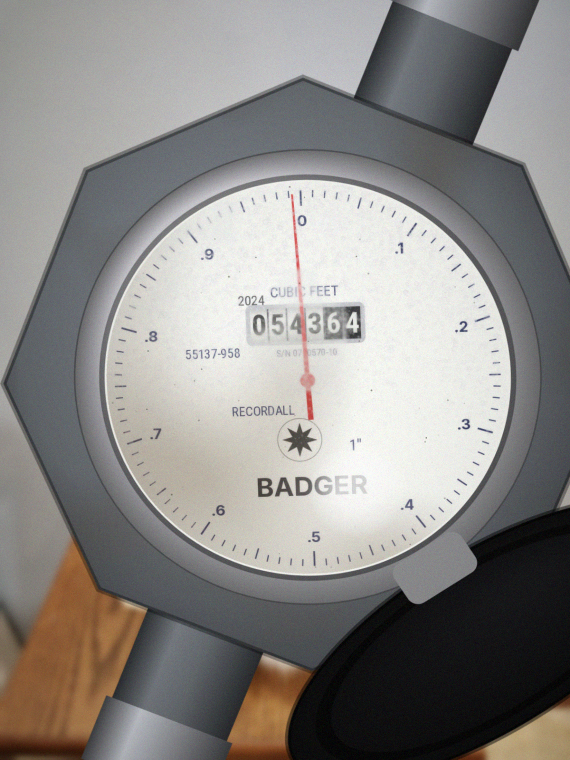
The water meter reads 54363.99 ft³
